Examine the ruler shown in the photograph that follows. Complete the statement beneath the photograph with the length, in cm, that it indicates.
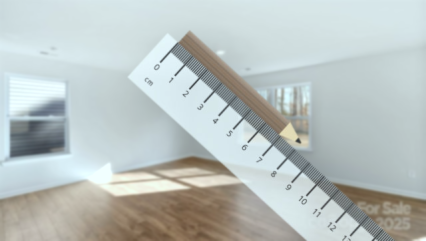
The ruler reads 8 cm
